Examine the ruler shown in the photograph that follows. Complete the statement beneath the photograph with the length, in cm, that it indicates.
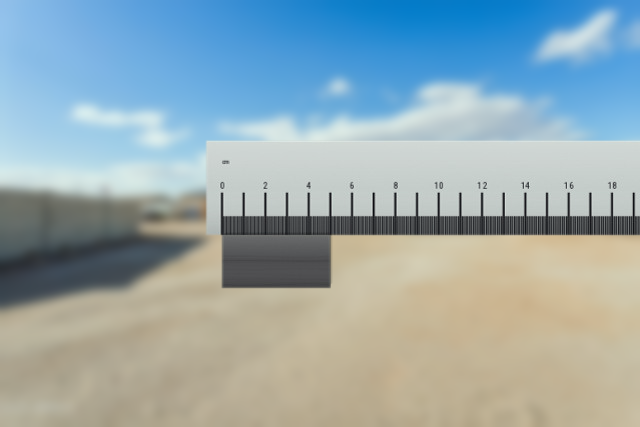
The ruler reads 5 cm
